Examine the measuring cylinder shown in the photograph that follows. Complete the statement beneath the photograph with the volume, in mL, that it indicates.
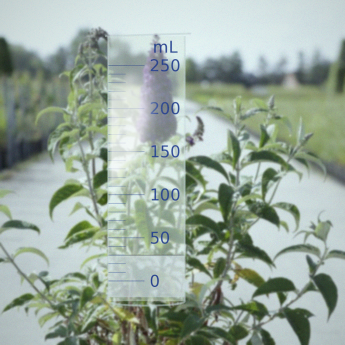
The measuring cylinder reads 30 mL
